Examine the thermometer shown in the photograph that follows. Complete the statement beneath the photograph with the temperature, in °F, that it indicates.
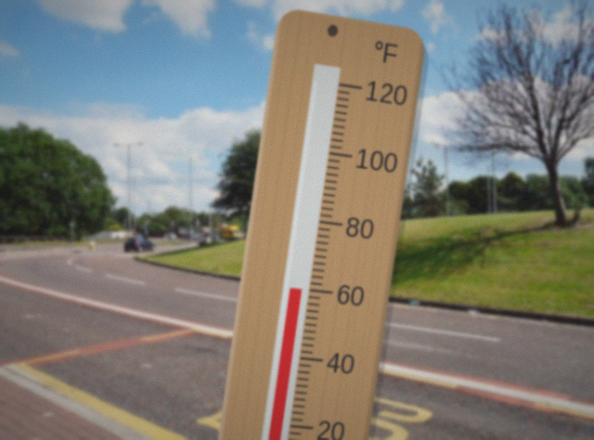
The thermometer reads 60 °F
